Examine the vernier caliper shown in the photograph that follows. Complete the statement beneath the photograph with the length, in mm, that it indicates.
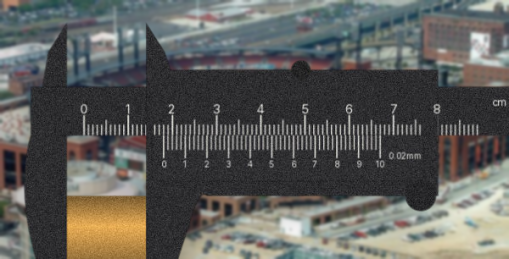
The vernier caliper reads 18.0 mm
